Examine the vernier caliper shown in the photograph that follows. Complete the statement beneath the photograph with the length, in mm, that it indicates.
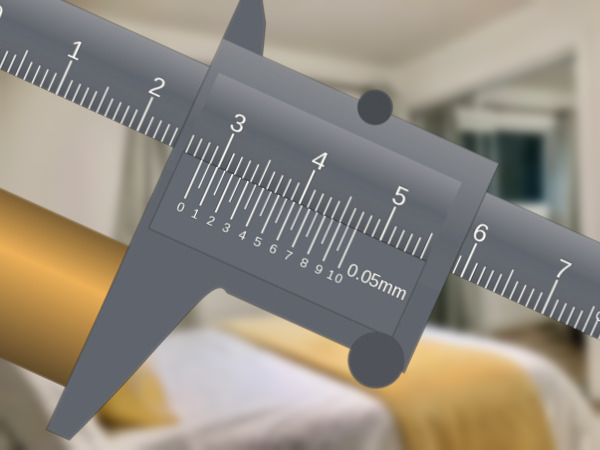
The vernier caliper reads 28.0 mm
